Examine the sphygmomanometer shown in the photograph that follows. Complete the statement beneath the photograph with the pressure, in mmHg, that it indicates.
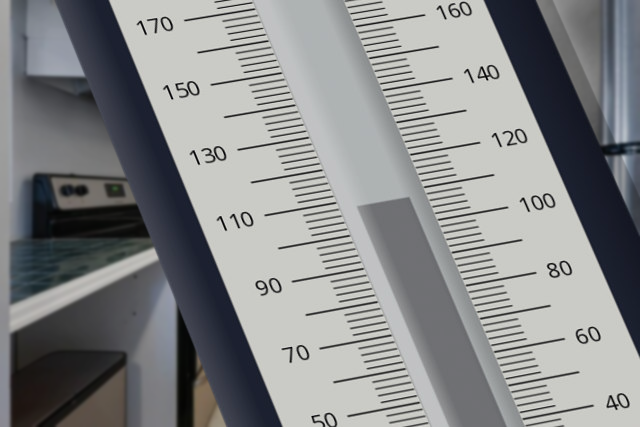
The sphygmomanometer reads 108 mmHg
